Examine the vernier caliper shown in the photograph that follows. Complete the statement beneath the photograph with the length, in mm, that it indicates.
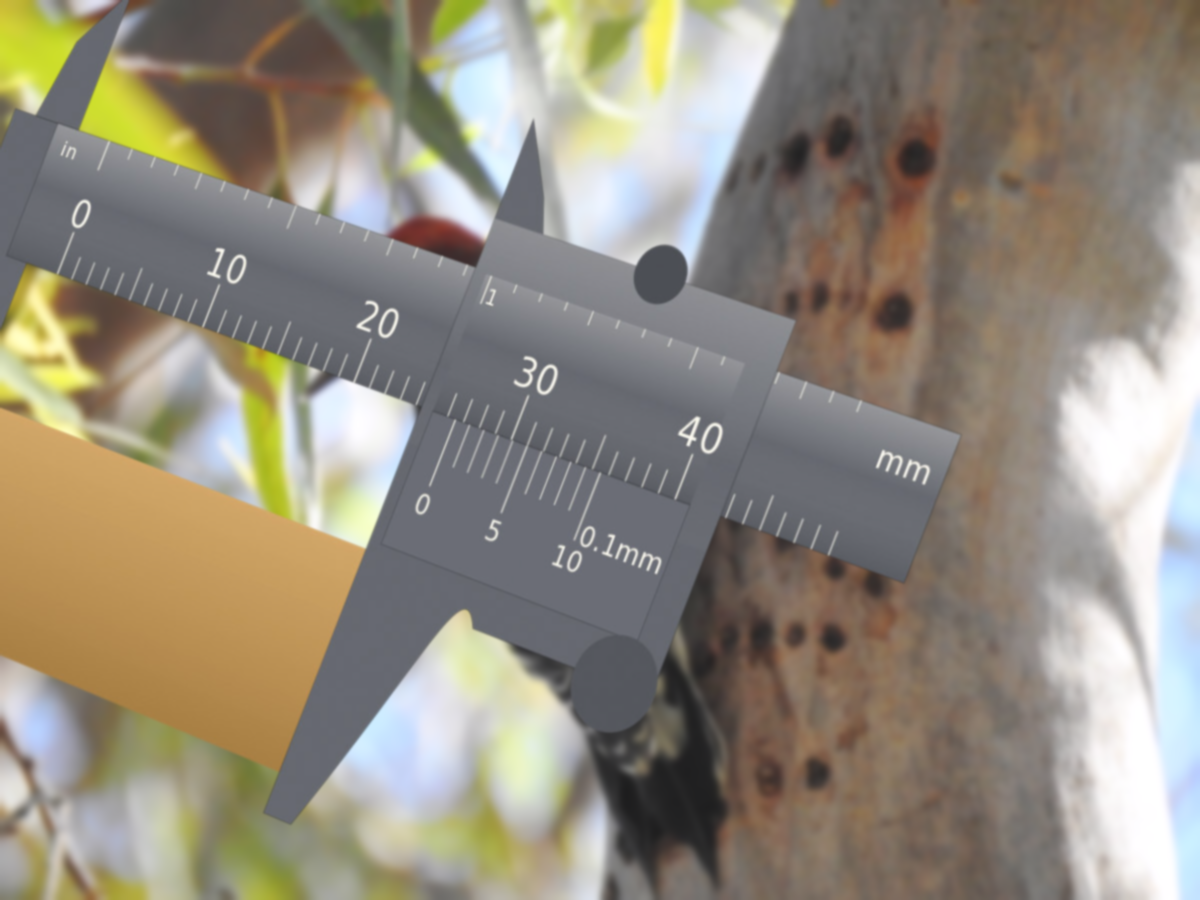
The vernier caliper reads 26.5 mm
